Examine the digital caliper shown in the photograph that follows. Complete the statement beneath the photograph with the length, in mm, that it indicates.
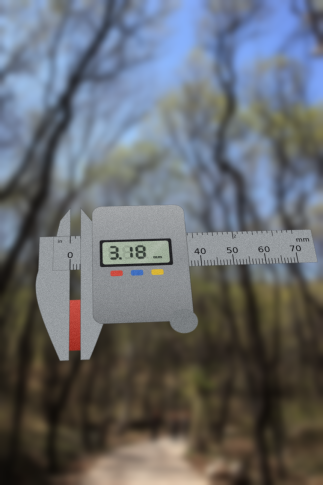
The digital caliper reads 3.18 mm
